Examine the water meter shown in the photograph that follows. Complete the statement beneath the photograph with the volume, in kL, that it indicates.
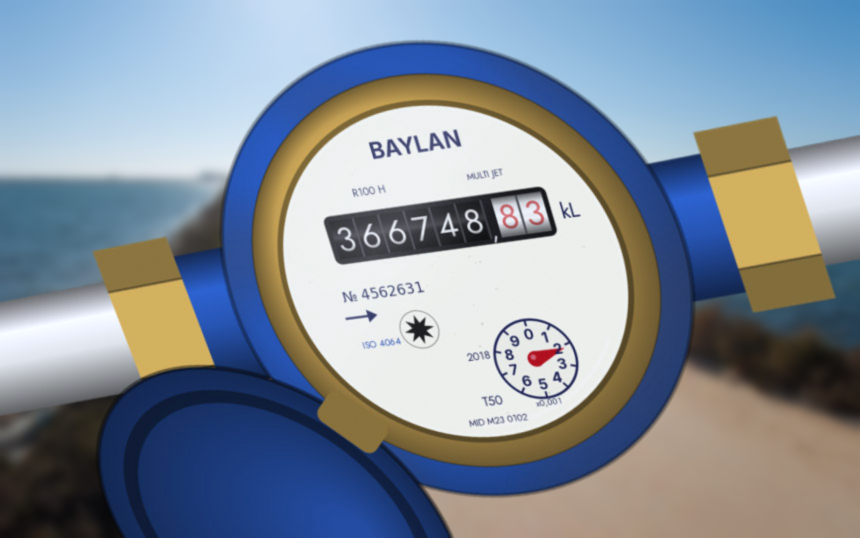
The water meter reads 366748.832 kL
